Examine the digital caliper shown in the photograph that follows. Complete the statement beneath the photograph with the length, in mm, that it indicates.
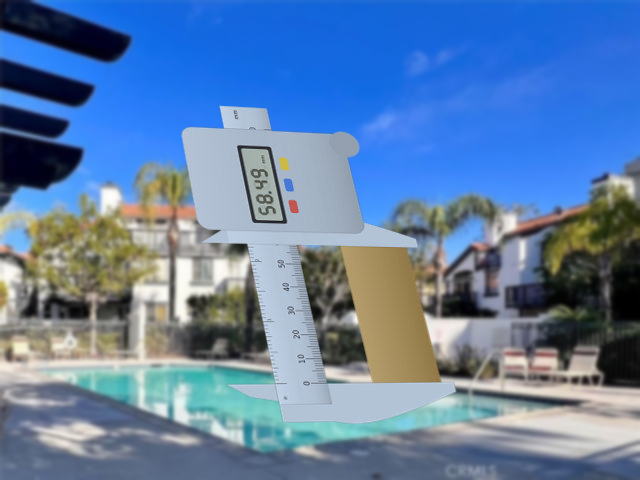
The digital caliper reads 58.49 mm
